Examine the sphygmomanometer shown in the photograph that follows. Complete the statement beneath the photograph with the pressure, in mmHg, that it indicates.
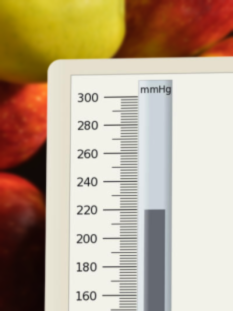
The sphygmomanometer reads 220 mmHg
